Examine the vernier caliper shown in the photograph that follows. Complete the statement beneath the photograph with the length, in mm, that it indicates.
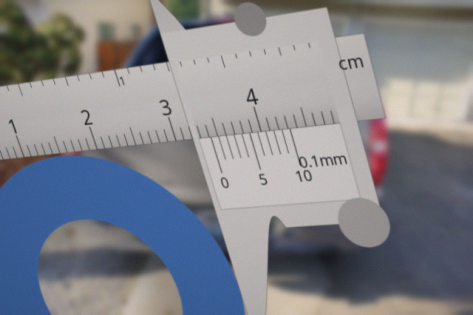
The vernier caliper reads 34.2 mm
